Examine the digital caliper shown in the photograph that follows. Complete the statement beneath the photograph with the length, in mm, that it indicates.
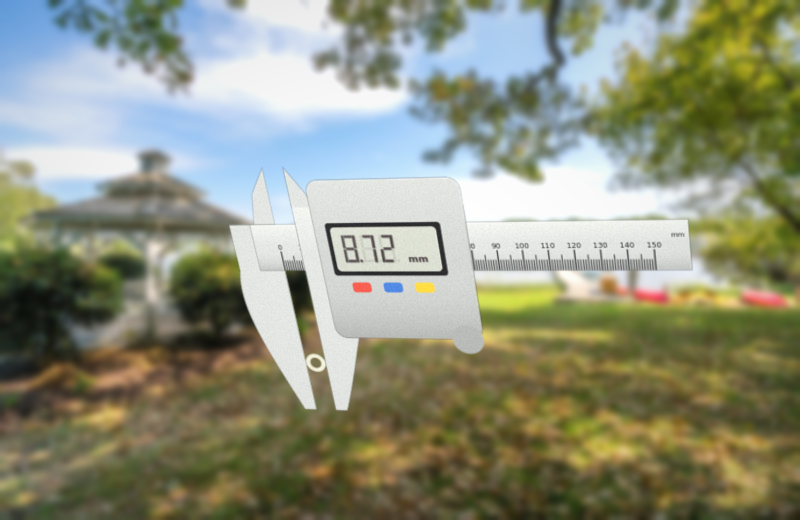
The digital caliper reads 8.72 mm
